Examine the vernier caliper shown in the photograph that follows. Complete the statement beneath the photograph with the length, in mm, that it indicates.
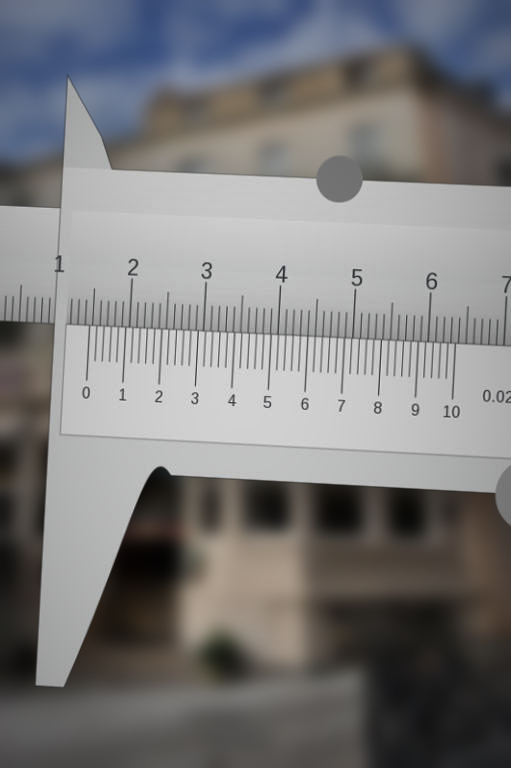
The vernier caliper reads 14.6 mm
